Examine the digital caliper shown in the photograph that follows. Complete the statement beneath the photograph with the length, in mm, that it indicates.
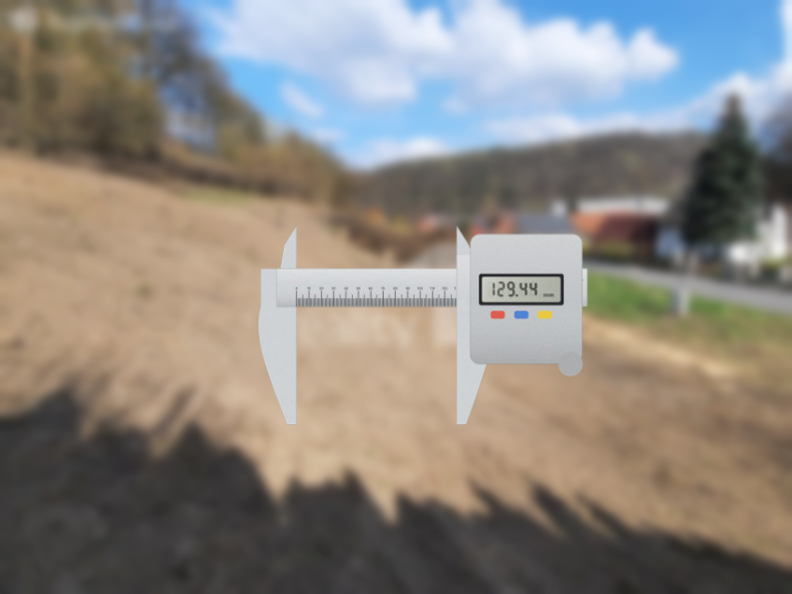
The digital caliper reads 129.44 mm
